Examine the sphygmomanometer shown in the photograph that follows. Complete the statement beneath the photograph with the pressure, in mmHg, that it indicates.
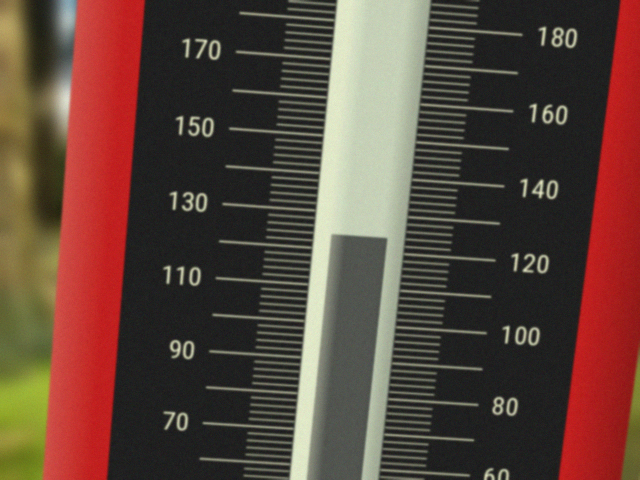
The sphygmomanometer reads 124 mmHg
